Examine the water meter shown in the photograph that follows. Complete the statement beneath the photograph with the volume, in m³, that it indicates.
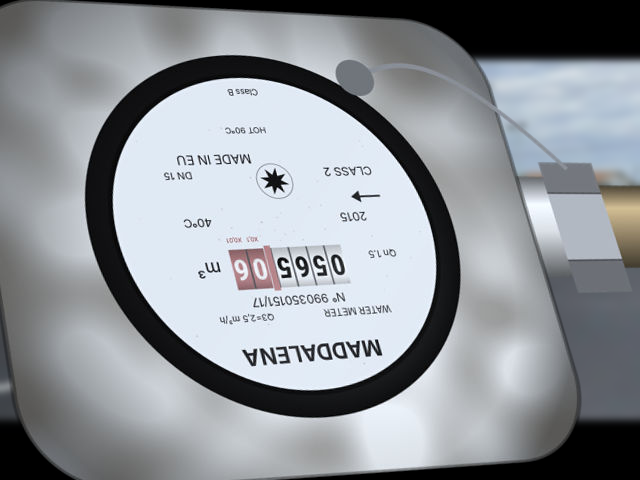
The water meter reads 565.06 m³
